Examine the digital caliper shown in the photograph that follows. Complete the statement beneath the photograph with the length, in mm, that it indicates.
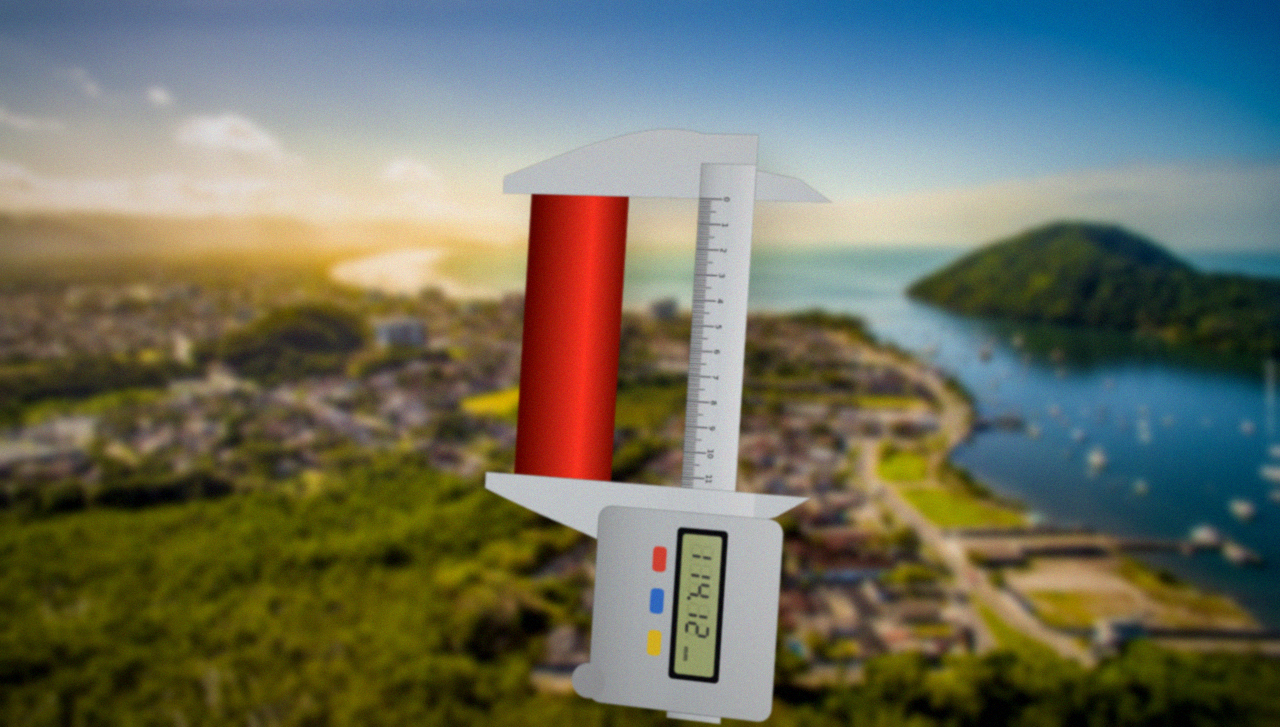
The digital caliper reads 114.12 mm
